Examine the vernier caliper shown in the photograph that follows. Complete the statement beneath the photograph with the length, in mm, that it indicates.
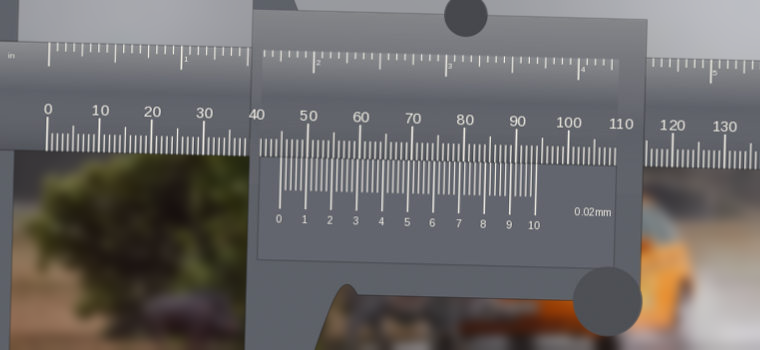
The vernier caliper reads 45.0 mm
